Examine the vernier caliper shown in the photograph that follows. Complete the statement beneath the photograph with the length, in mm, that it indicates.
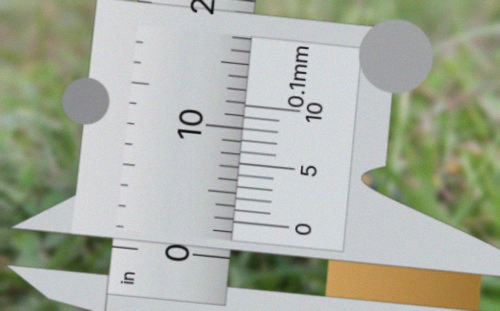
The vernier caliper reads 2.8 mm
